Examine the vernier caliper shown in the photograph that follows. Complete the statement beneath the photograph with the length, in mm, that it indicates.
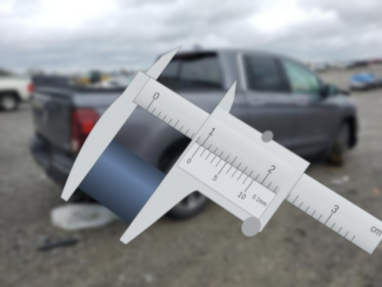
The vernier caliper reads 9.8 mm
